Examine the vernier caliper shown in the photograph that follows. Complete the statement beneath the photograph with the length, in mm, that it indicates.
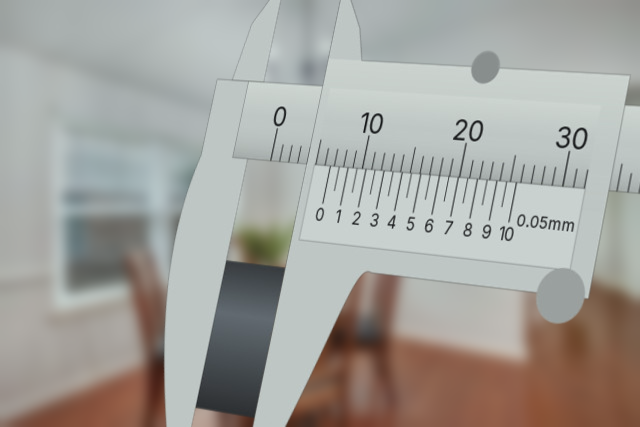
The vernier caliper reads 6.6 mm
